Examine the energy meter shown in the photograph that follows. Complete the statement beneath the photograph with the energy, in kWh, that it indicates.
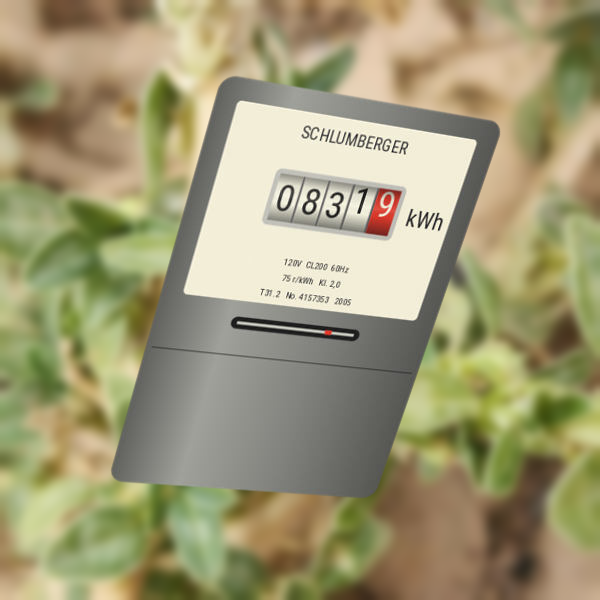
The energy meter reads 831.9 kWh
